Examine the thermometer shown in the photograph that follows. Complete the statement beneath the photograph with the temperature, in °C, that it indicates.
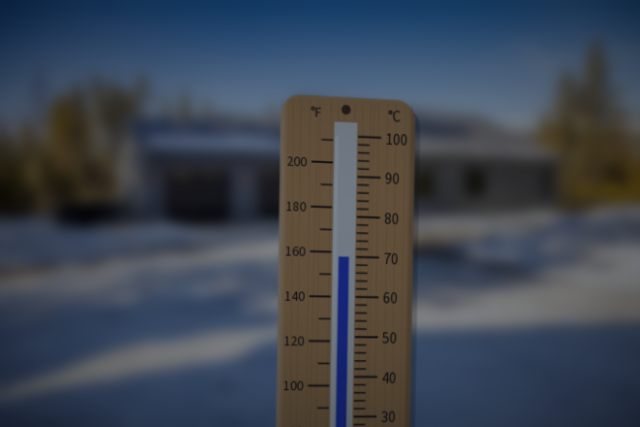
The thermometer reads 70 °C
